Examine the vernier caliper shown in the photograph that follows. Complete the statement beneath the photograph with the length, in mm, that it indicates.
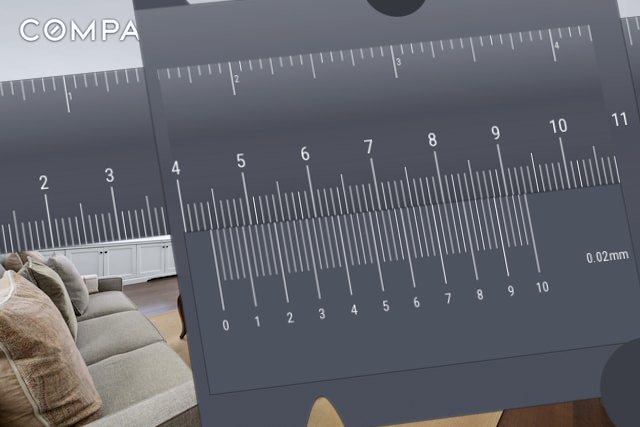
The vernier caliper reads 43.8 mm
